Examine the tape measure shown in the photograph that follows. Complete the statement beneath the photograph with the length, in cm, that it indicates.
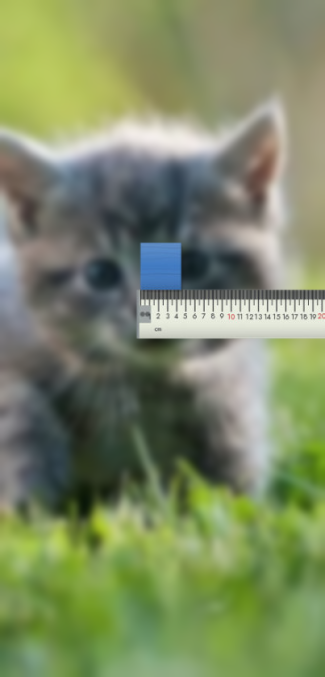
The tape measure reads 4.5 cm
